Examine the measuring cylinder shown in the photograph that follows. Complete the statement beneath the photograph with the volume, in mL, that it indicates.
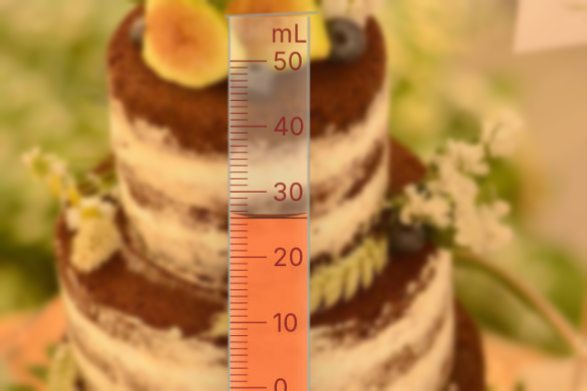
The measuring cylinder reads 26 mL
